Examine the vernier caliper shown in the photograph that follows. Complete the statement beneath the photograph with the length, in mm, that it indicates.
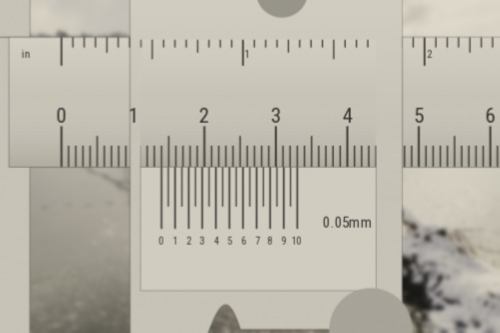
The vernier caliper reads 14.0 mm
